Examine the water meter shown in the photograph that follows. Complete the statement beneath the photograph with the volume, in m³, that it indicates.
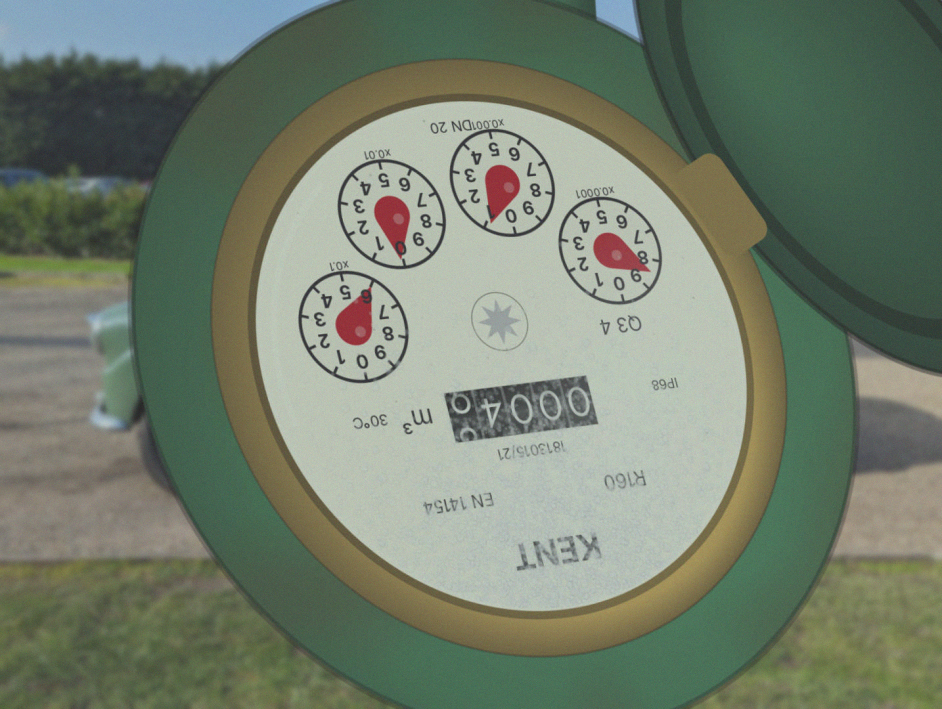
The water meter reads 48.6008 m³
